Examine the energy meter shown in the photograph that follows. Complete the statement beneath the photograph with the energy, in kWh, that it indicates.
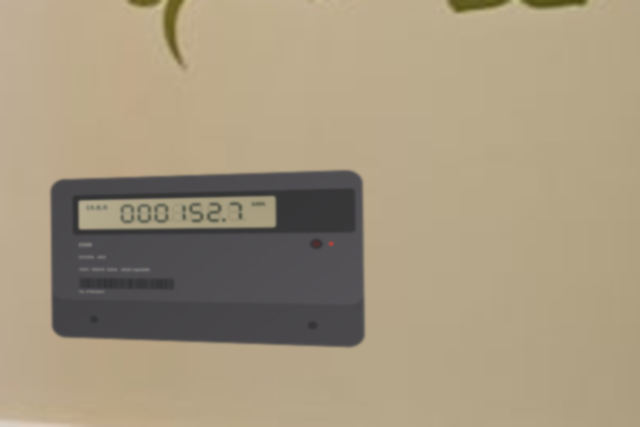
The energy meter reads 152.7 kWh
